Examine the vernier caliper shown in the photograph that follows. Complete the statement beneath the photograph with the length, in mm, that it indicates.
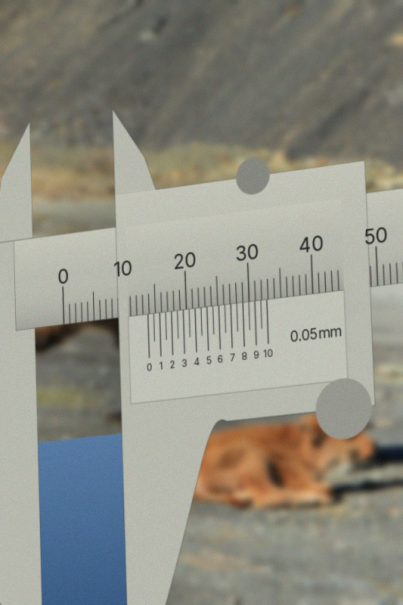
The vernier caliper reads 13.8 mm
